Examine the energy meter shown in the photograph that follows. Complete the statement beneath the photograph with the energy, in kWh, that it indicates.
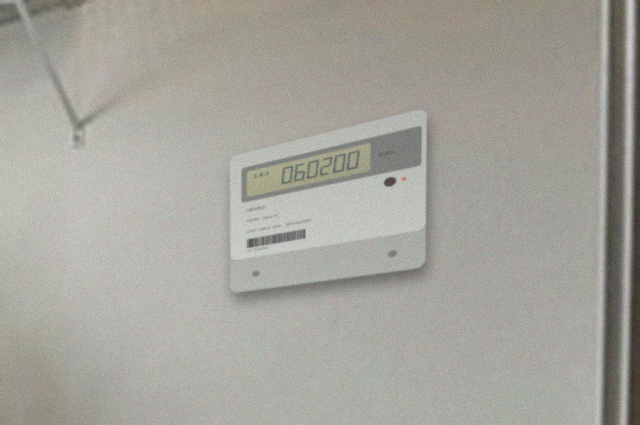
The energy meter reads 60200 kWh
